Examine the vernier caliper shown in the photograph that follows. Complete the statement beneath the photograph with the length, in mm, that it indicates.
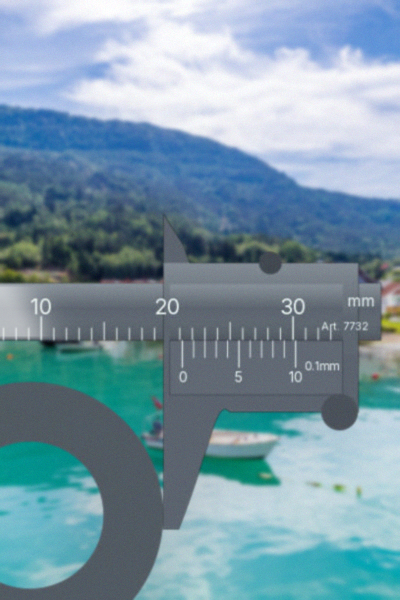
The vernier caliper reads 21.2 mm
